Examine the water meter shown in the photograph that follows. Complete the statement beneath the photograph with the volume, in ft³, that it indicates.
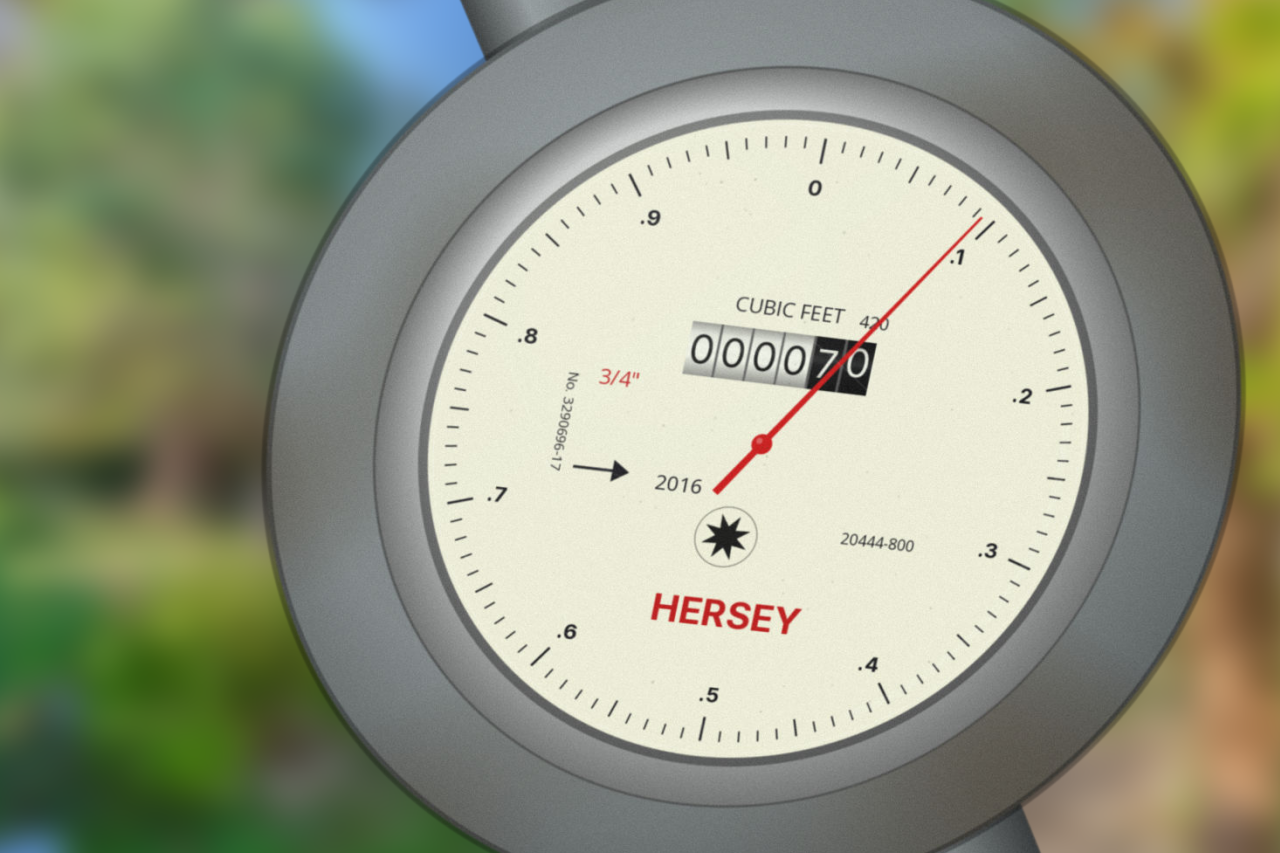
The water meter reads 70.09 ft³
